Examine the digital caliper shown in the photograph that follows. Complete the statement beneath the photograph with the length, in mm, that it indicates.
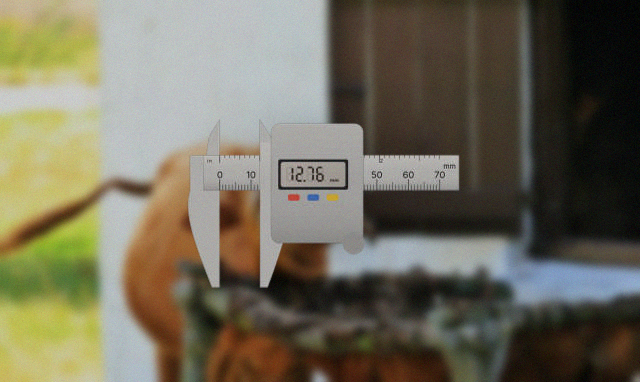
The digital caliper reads 12.76 mm
